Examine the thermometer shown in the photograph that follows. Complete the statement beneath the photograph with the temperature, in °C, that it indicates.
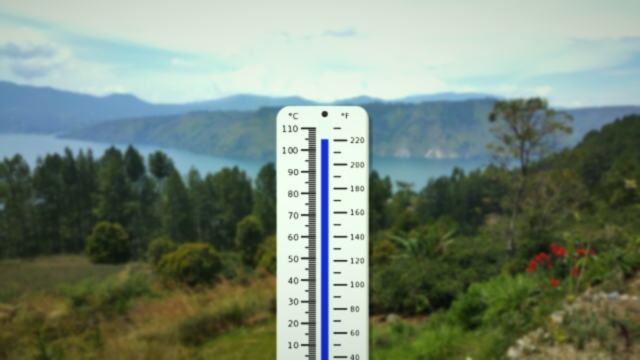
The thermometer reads 105 °C
